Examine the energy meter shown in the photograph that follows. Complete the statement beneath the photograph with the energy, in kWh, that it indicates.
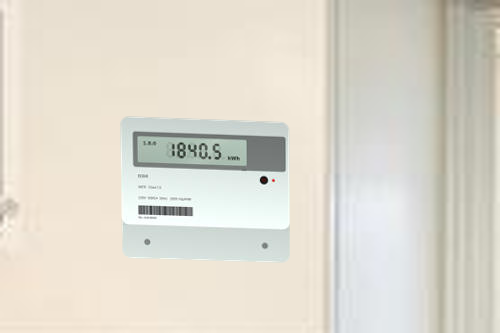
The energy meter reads 1840.5 kWh
